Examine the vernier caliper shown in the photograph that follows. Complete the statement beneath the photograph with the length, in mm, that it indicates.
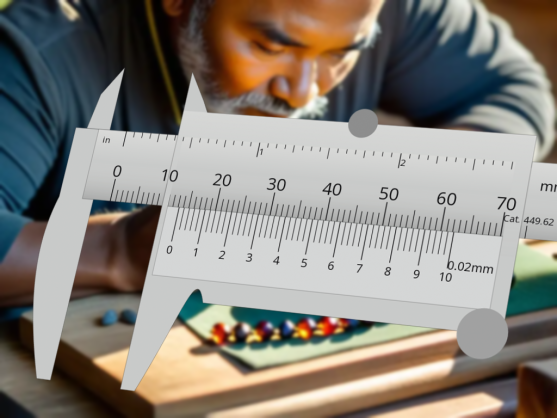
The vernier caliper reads 13.2 mm
